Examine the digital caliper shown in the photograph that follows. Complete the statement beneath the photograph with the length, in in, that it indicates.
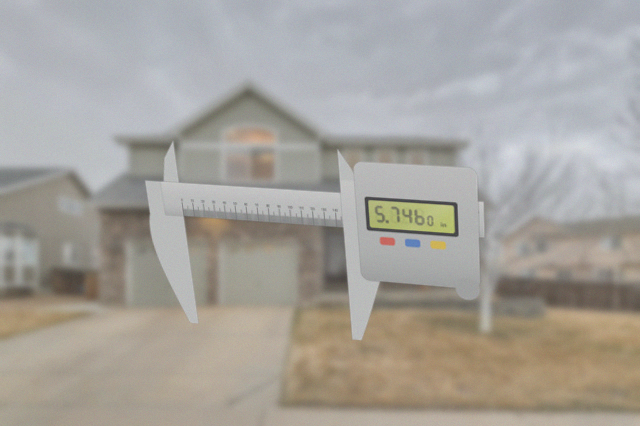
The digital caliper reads 5.7460 in
